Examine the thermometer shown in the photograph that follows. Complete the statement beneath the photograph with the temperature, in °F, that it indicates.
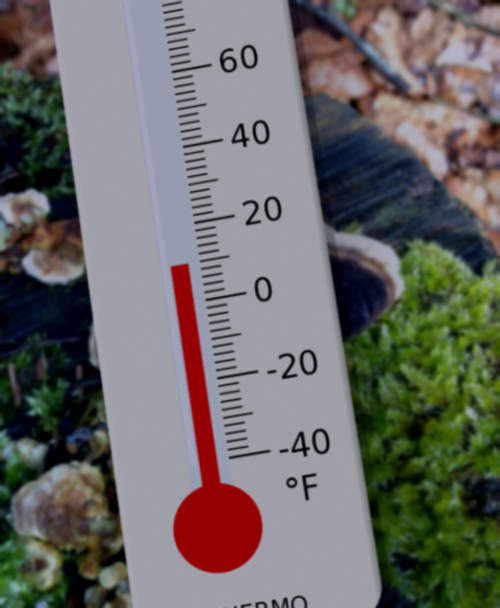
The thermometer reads 10 °F
